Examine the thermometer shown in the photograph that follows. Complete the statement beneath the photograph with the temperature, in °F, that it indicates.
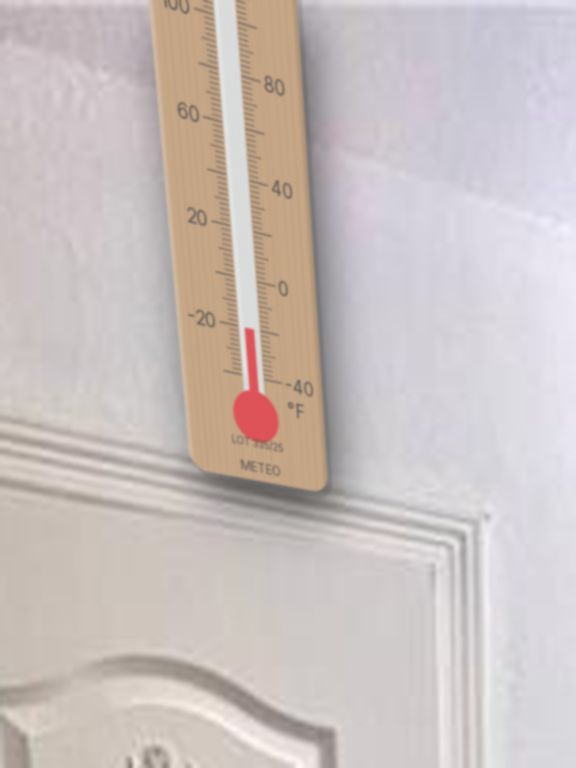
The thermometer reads -20 °F
